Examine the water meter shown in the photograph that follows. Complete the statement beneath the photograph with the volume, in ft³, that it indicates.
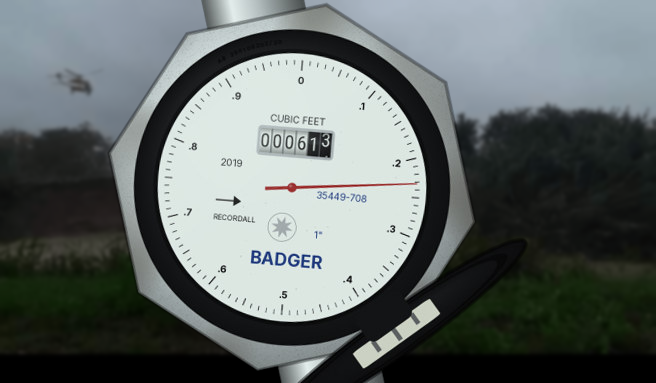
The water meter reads 613.23 ft³
